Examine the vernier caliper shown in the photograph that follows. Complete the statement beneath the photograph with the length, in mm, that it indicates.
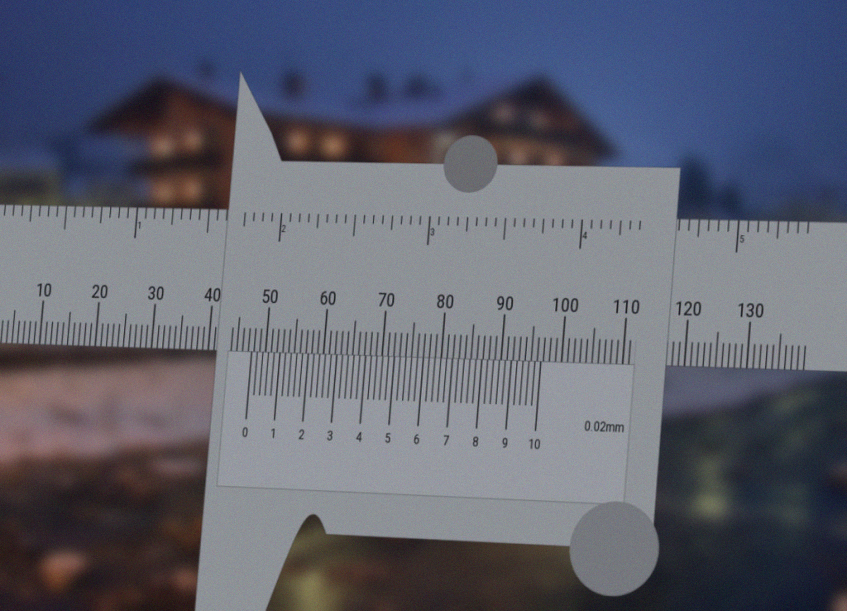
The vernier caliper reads 47.6 mm
